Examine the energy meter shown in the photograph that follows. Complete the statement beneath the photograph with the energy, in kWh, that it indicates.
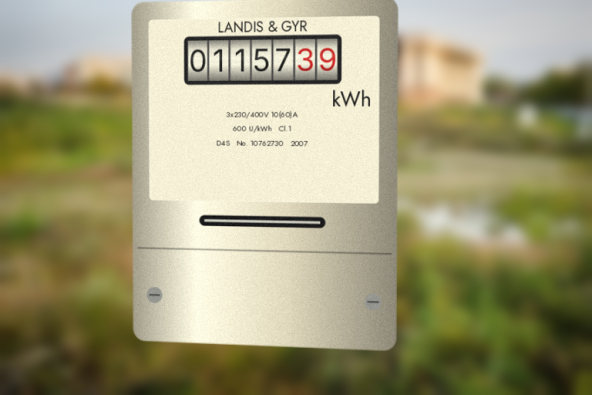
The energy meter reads 1157.39 kWh
